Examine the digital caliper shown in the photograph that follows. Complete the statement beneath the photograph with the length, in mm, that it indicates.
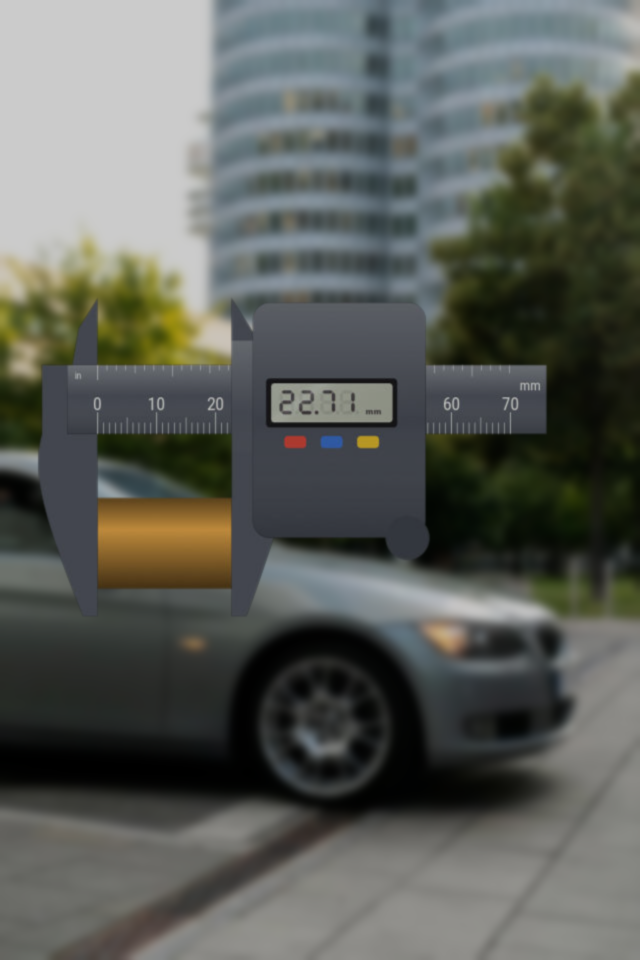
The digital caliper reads 22.71 mm
